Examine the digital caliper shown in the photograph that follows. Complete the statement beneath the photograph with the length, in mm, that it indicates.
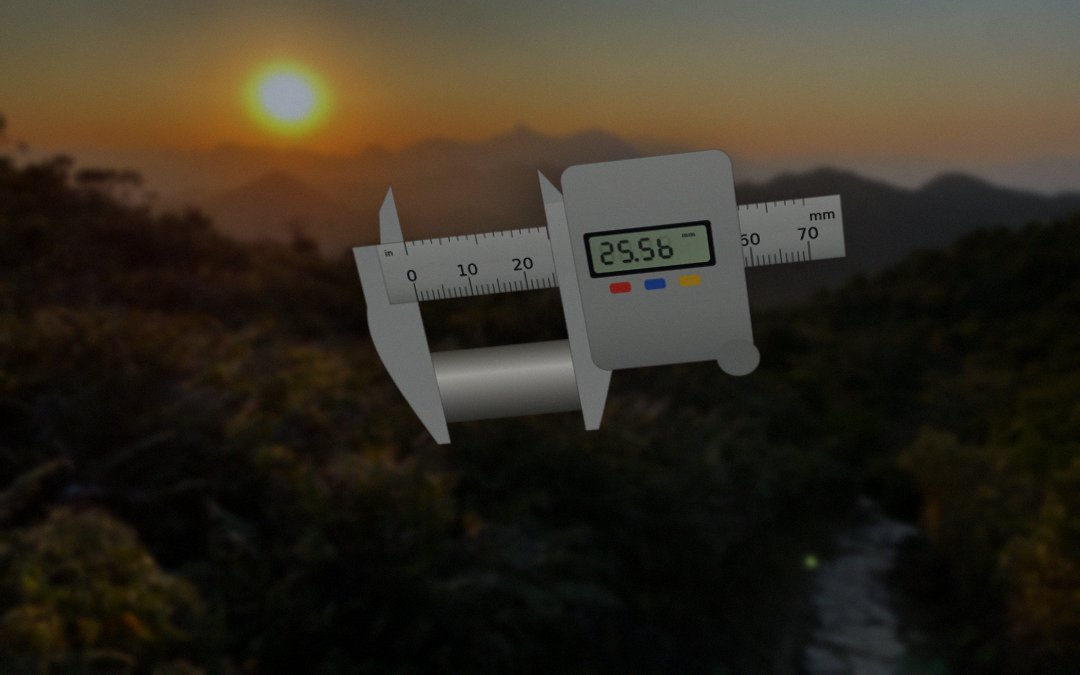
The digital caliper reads 25.56 mm
